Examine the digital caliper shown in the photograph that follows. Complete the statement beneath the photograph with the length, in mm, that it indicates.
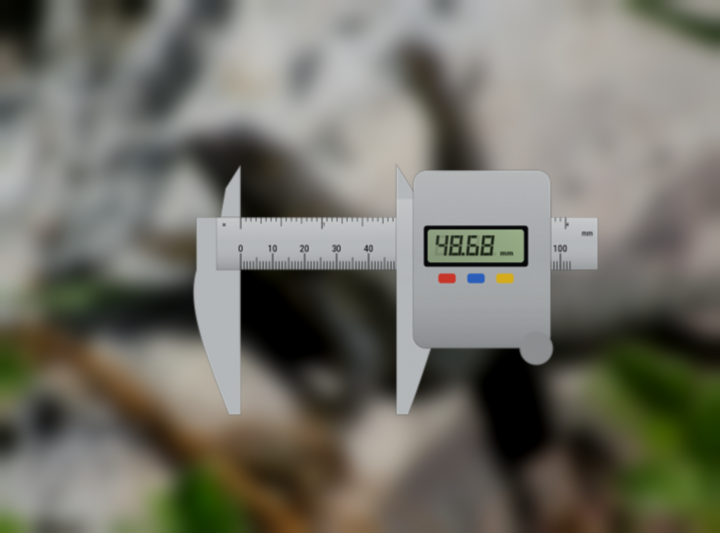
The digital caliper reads 48.68 mm
